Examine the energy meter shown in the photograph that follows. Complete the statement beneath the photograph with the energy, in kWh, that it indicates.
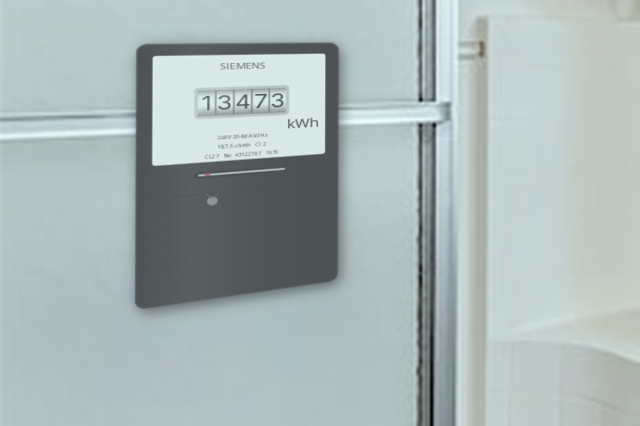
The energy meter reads 13473 kWh
